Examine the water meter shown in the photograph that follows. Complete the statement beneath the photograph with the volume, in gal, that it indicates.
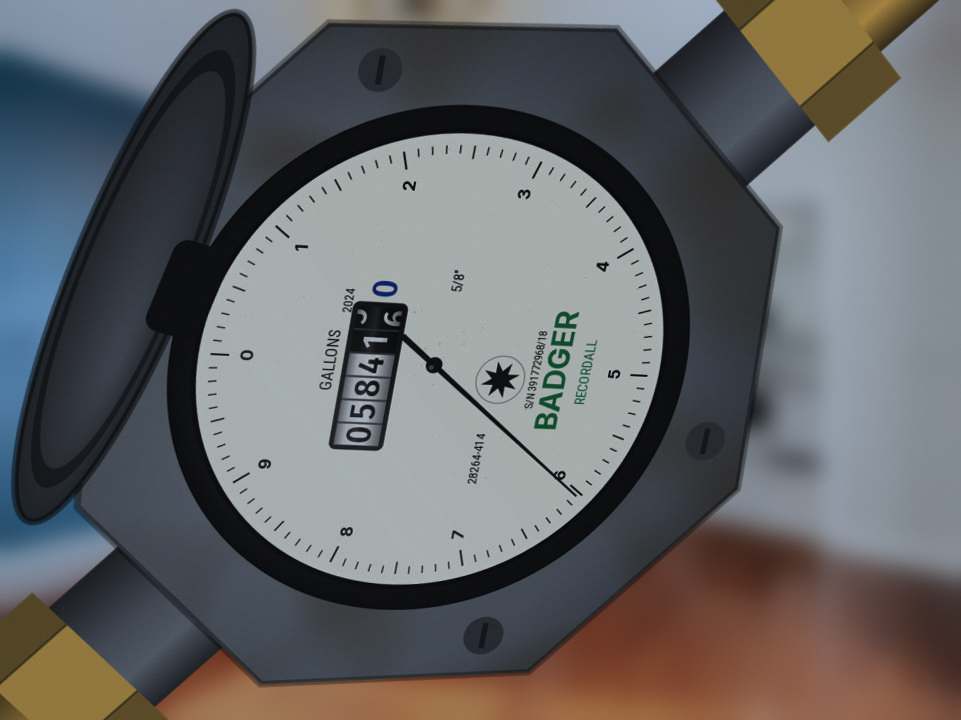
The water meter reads 584156.0 gal
